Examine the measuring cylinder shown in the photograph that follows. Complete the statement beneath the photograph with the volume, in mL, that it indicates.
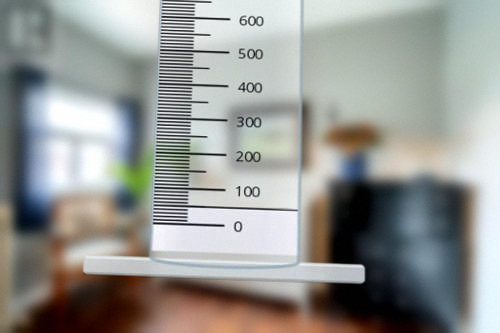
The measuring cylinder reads 50 mL
